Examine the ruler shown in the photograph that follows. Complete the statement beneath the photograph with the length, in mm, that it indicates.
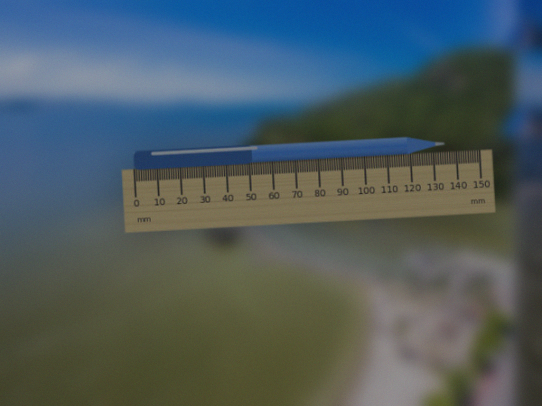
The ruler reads 135 mm
